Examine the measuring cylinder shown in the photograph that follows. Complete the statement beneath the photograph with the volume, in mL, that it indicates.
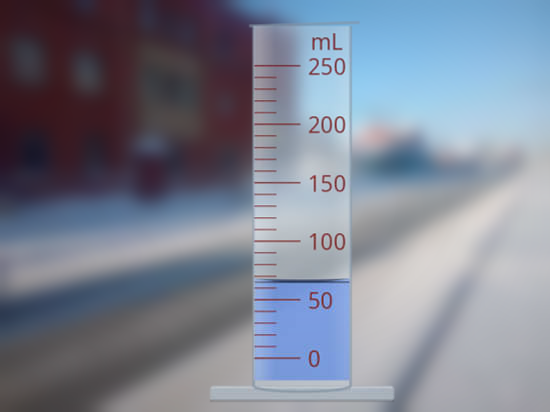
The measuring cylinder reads 65 mL
